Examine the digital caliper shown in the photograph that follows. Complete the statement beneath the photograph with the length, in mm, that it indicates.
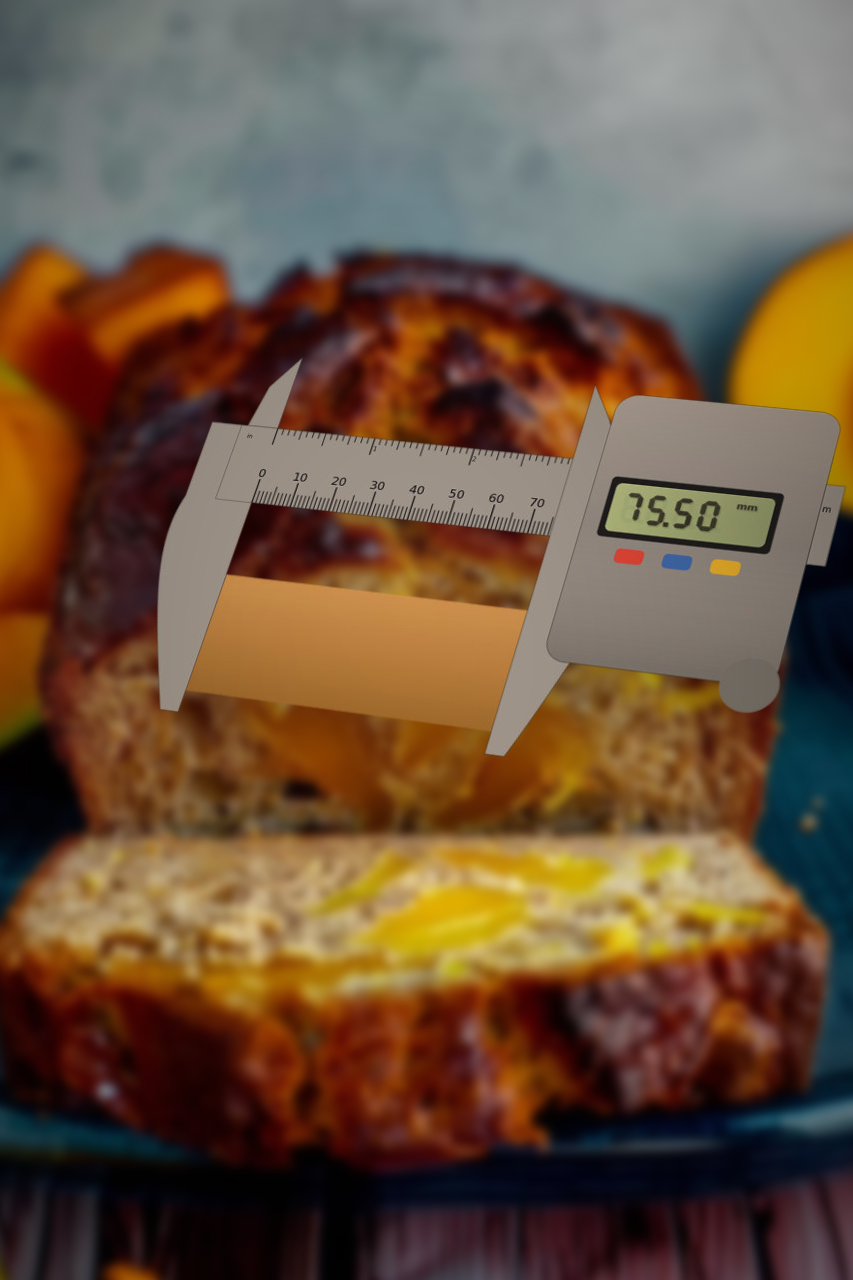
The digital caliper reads 75.50 mm
